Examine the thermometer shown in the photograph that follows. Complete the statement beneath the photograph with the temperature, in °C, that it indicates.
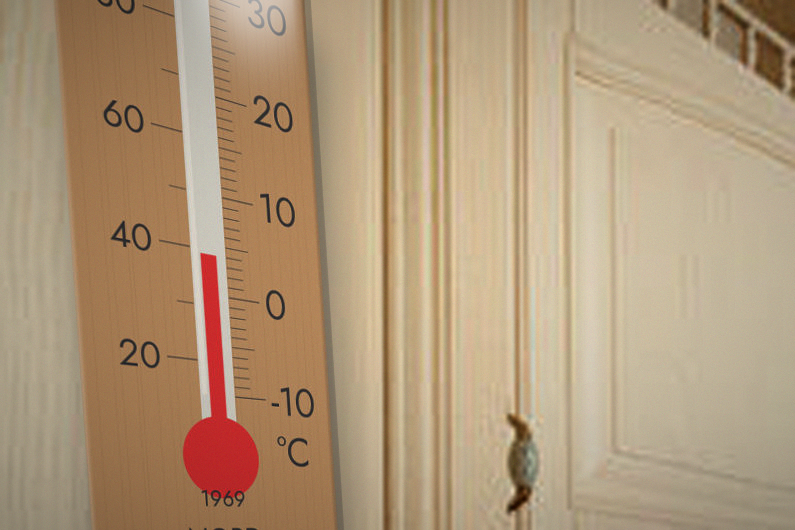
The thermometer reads 4 °C
